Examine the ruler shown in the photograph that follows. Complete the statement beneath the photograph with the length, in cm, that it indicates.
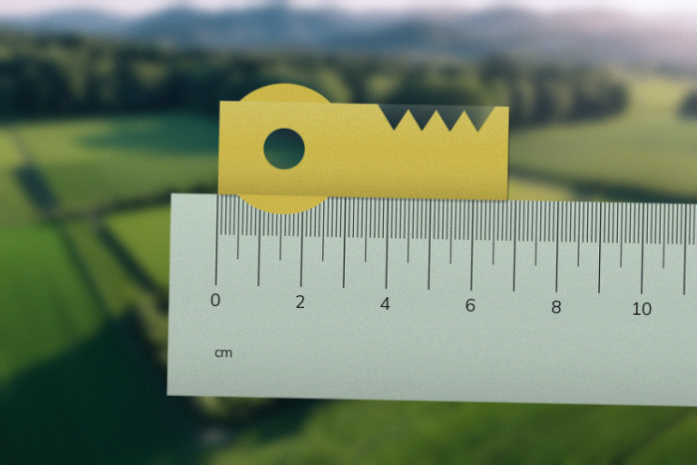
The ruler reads 6.8 cm
